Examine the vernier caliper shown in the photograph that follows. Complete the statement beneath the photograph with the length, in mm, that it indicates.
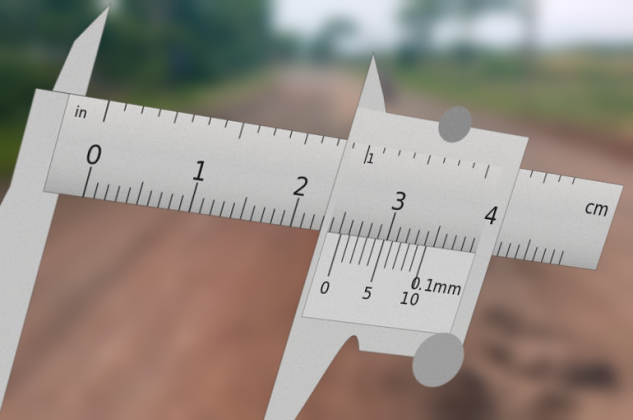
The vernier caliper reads 25.2 mm
